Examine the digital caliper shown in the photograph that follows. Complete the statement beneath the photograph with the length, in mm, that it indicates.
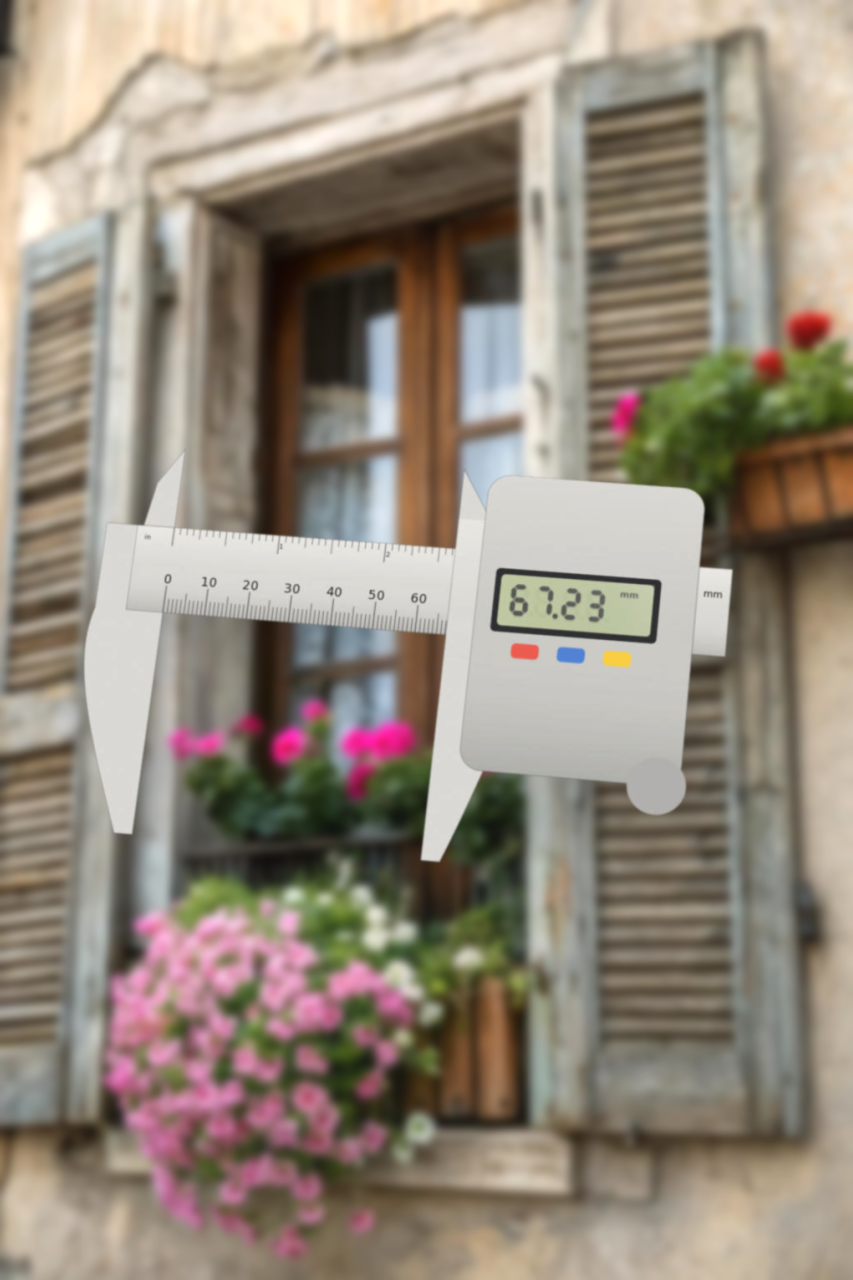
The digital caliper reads 67.23 mm
